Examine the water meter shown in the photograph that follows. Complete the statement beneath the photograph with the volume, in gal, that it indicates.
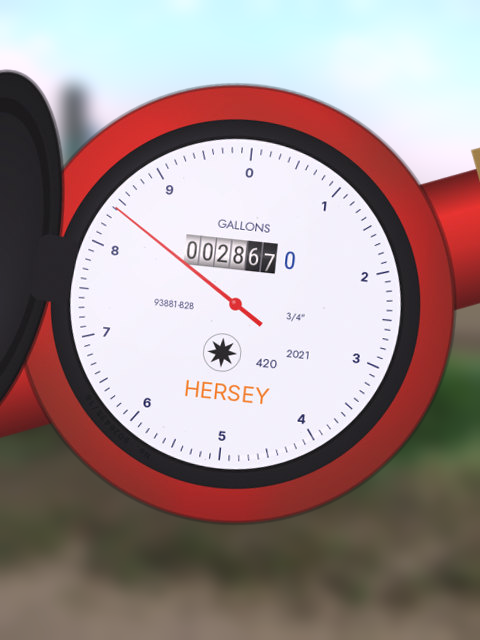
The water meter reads 28668.4 gal
